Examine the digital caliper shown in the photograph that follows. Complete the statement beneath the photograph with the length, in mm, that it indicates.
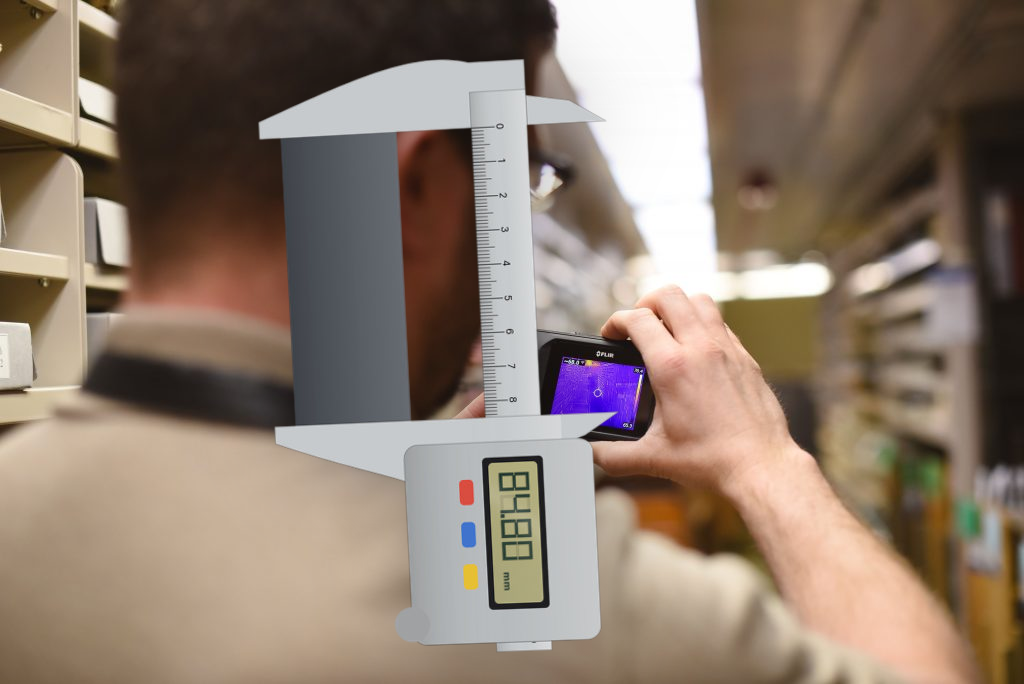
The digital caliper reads 84.80 mm
